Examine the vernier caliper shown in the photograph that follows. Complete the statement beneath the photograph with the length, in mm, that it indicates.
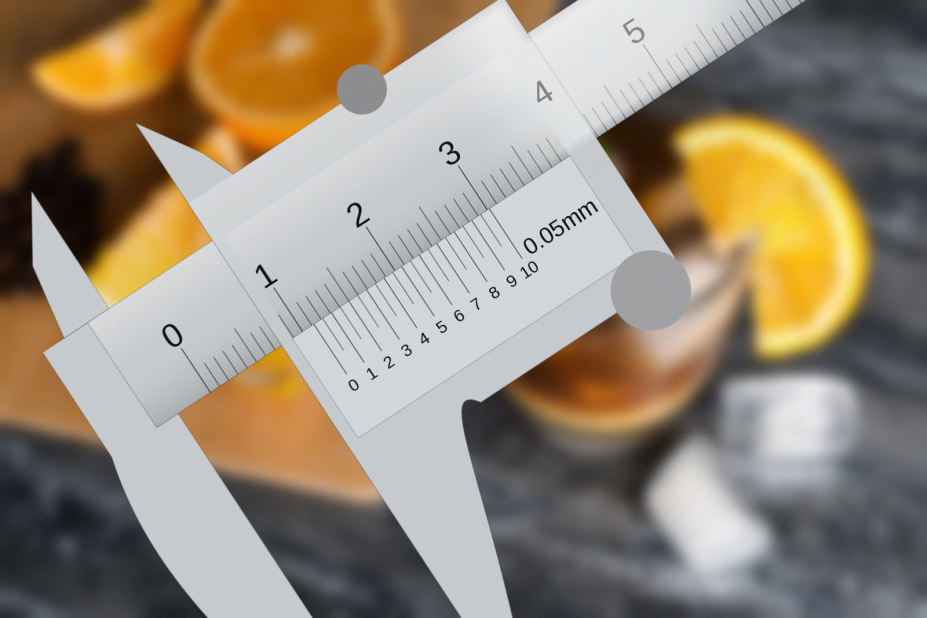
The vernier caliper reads 11.2 mm
